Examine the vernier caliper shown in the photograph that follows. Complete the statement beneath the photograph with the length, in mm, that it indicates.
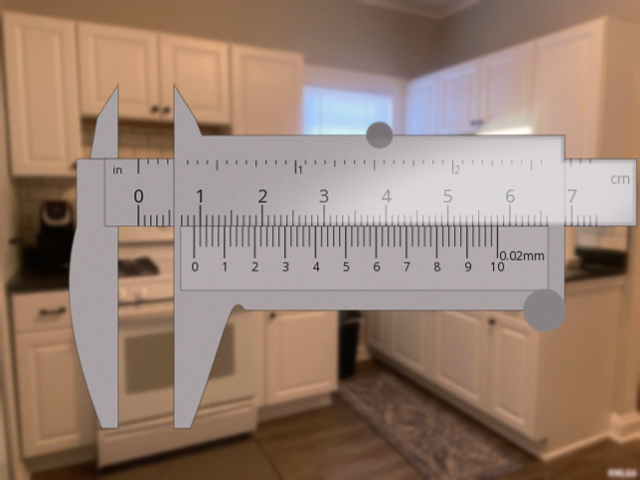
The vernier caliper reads 9.0 mm
